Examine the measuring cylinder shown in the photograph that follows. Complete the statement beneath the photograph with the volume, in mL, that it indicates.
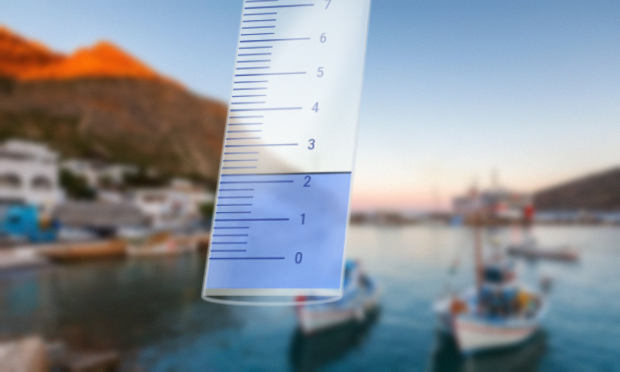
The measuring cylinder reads 2.2 mL
